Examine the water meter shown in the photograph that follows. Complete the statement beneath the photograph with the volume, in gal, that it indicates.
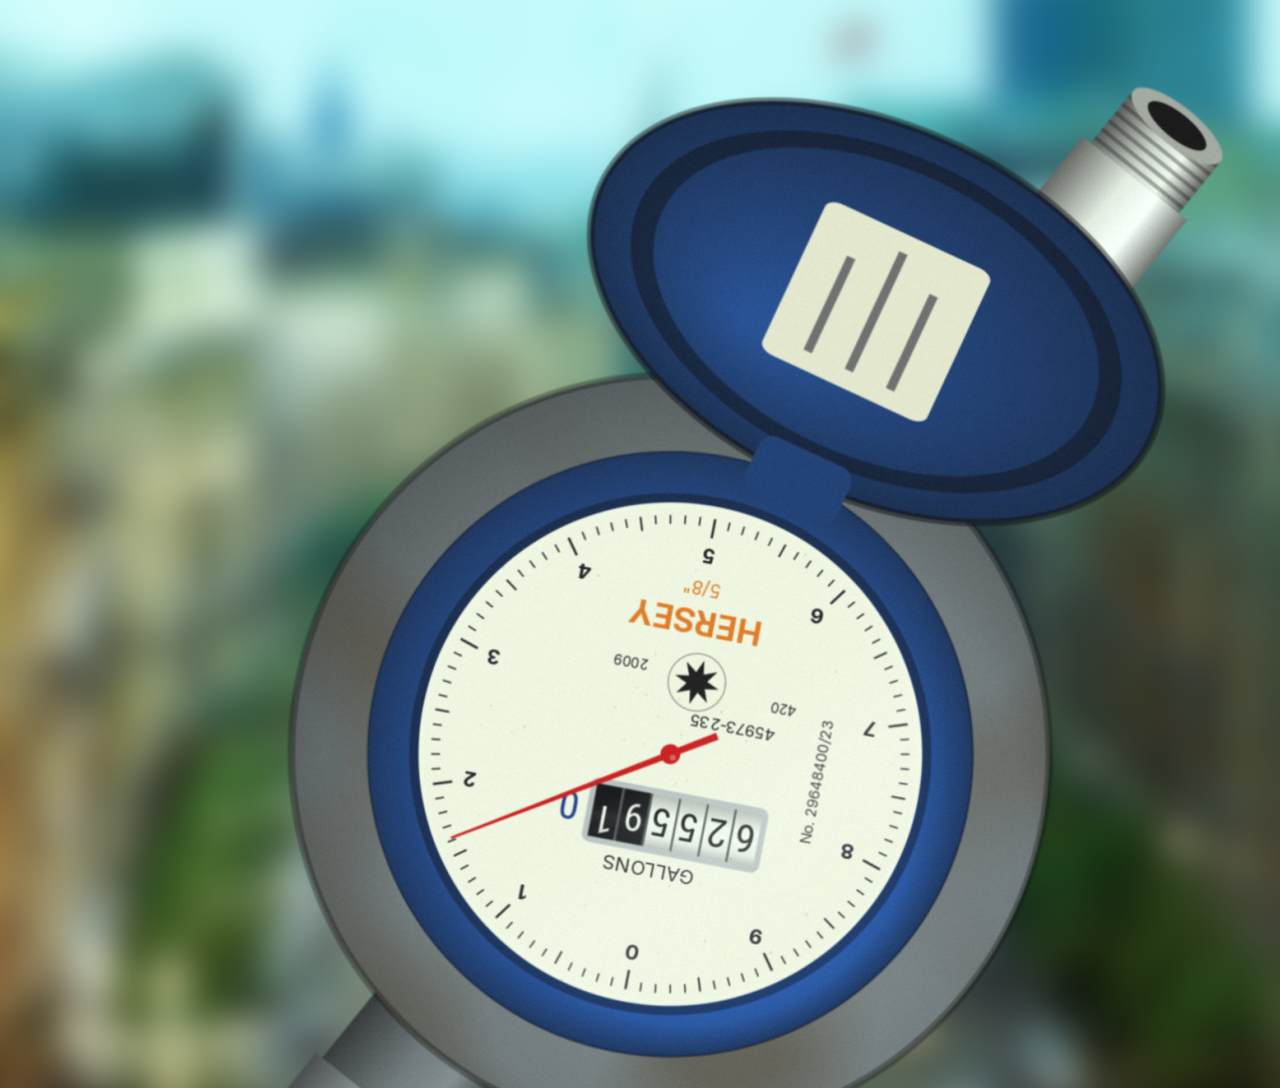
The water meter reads 6255911.6 gal
